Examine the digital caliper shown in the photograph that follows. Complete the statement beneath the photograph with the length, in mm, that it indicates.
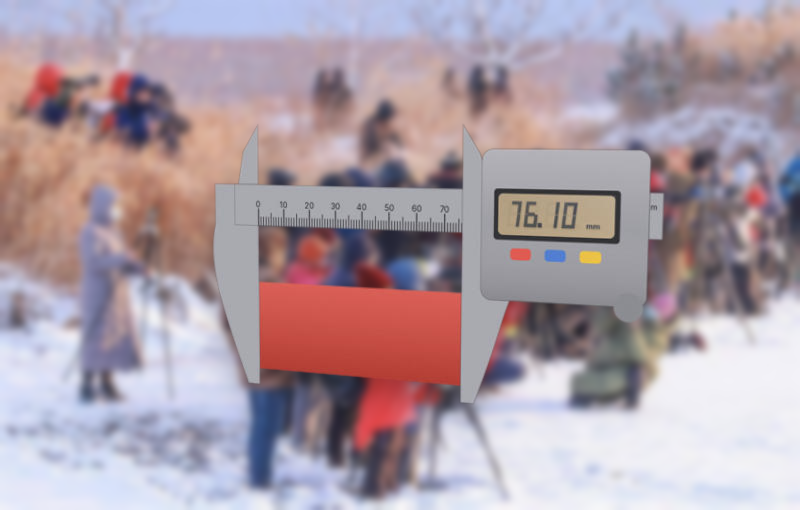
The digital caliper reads 76.10 mm
